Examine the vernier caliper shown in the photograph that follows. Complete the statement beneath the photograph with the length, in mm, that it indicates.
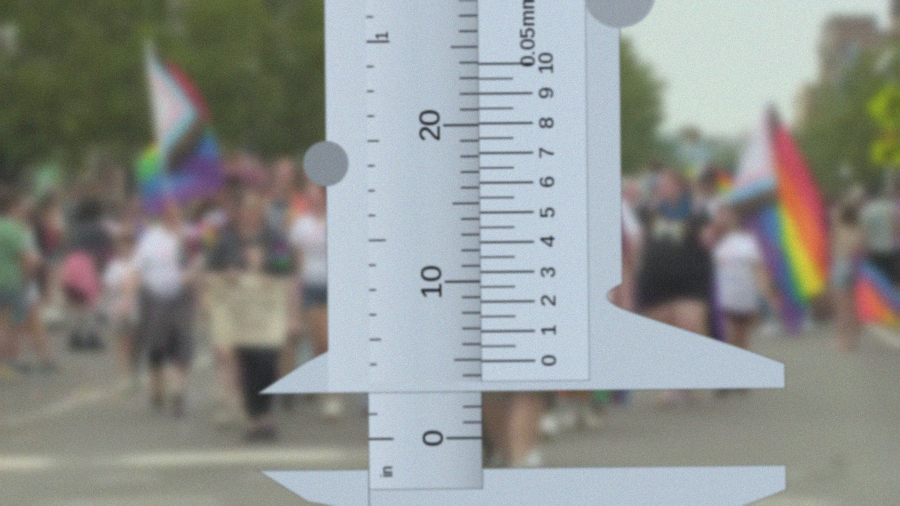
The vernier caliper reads 4.9 mm
